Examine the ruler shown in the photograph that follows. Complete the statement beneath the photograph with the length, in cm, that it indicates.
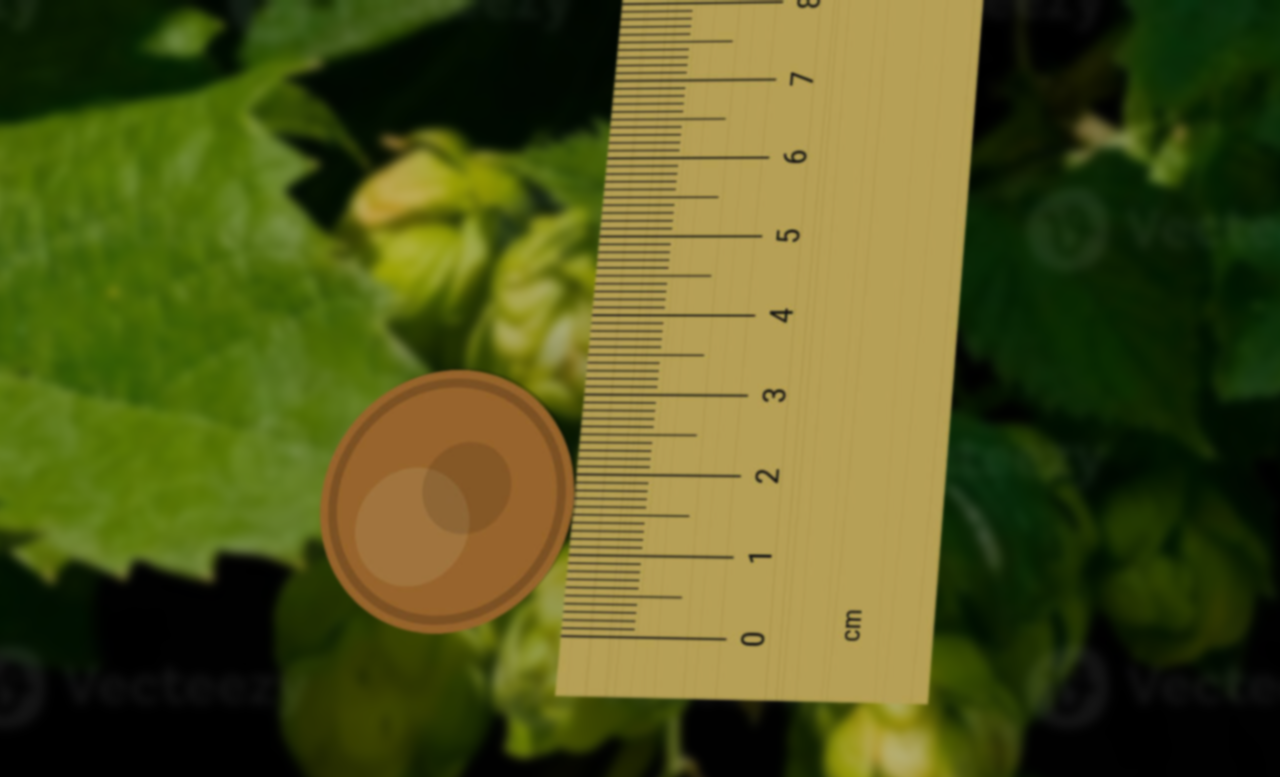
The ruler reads 3.3 cm
